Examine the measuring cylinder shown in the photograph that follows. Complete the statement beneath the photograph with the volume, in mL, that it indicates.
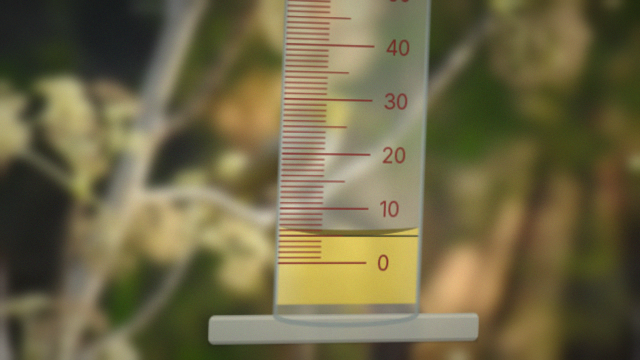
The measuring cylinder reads 5 mL
